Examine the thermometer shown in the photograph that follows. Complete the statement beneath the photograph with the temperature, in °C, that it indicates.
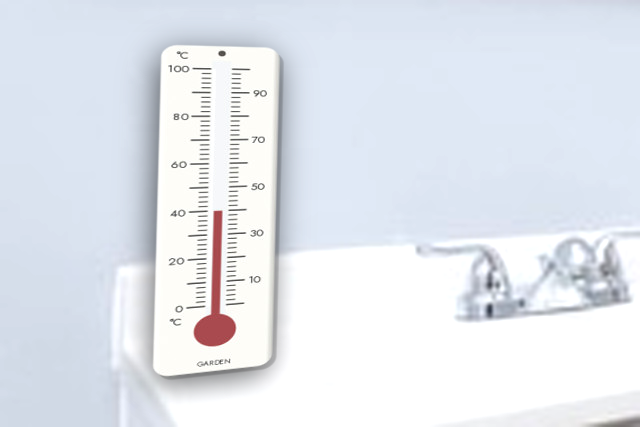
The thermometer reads 40 °C
